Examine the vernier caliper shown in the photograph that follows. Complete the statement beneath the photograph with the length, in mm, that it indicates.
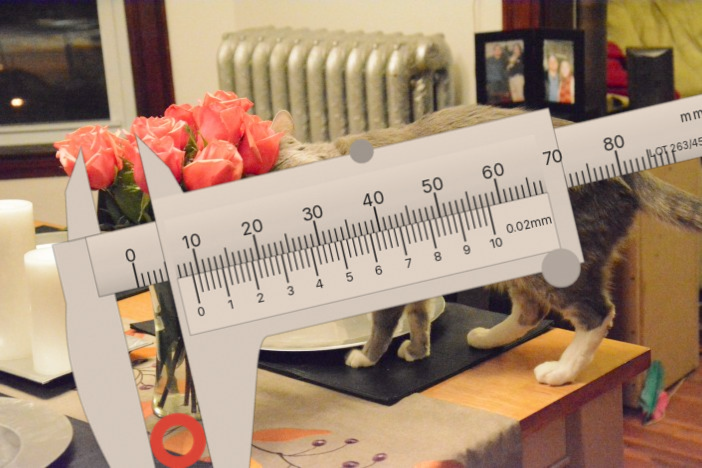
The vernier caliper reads 9.0 mm
